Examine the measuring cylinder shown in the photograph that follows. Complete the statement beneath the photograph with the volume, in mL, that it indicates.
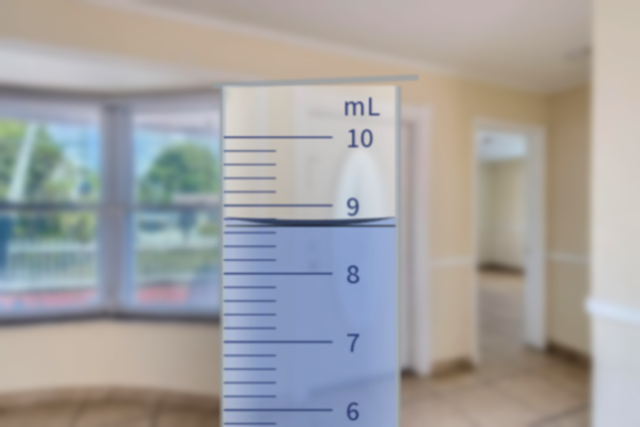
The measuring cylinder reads 8.7 mL
